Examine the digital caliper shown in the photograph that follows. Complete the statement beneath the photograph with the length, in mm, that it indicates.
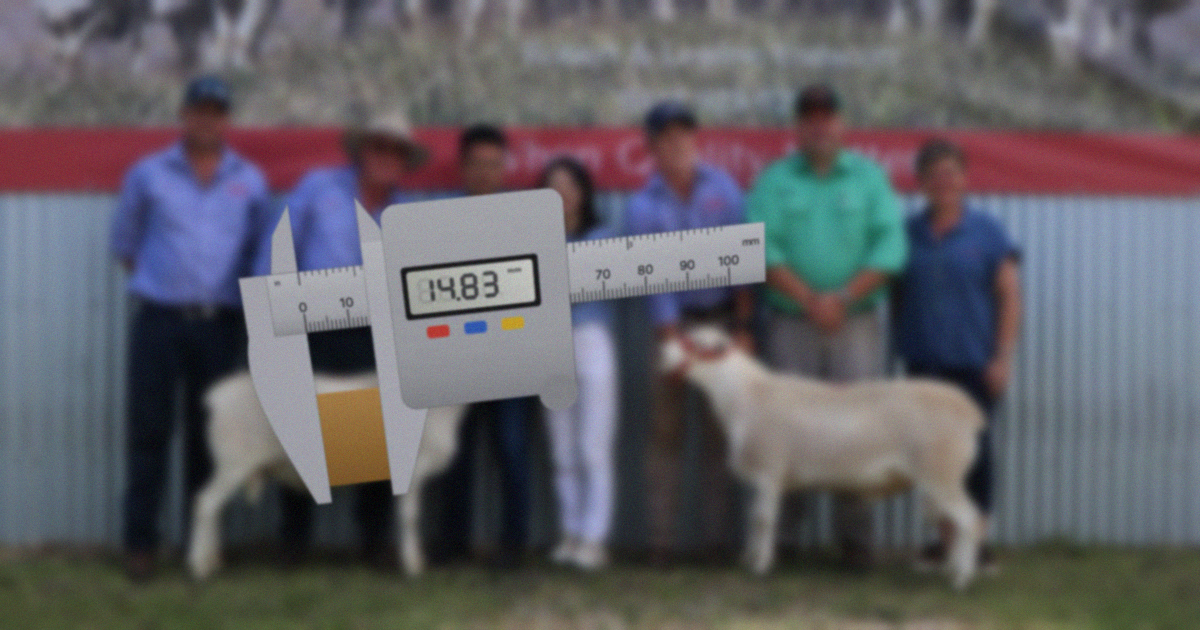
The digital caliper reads 14.83 mm
